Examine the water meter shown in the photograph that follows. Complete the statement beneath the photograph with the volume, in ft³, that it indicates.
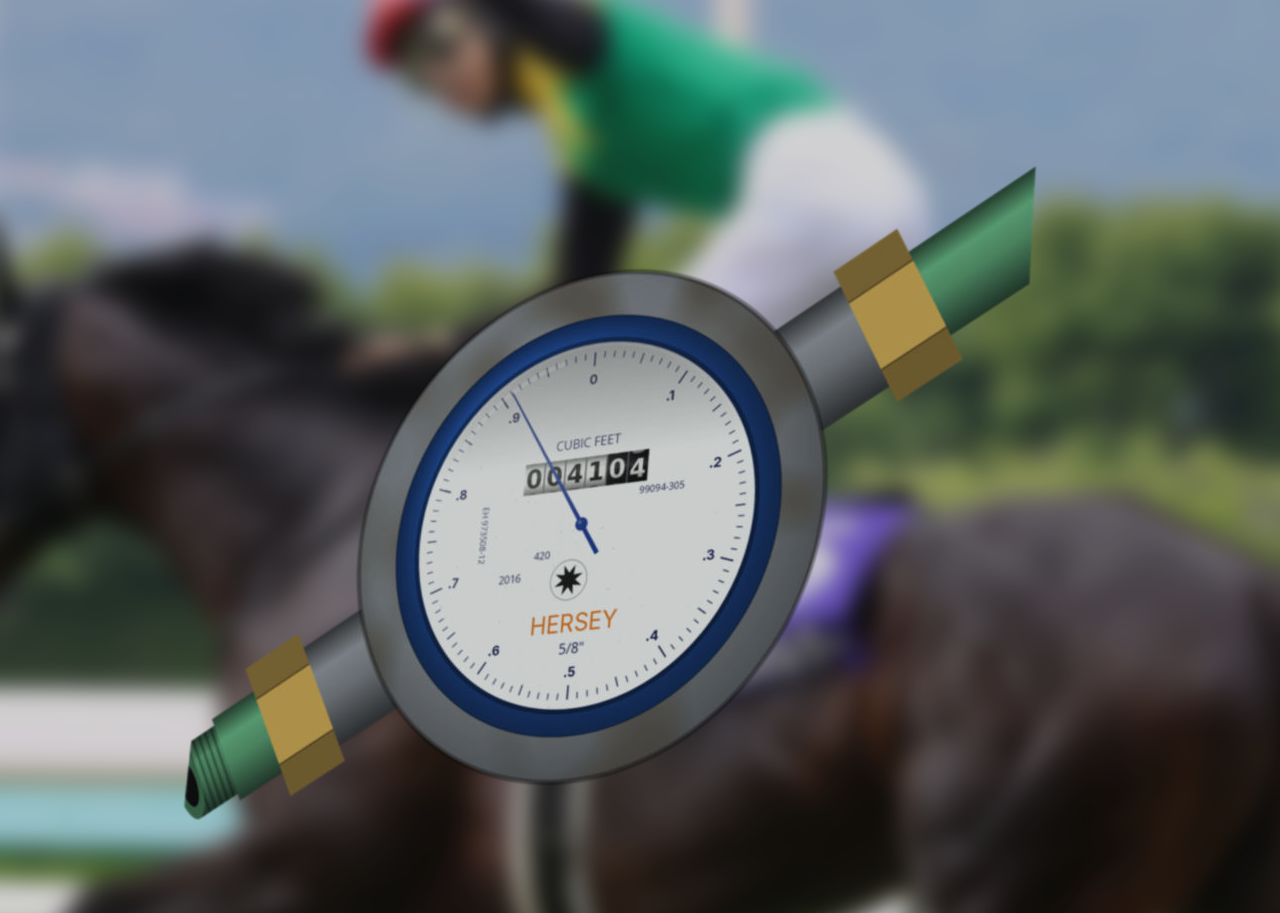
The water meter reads 4103.91 ft³
